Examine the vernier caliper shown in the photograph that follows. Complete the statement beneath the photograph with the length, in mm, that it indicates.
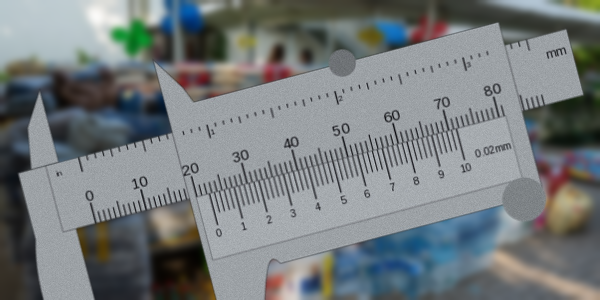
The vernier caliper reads 22.5 mm
